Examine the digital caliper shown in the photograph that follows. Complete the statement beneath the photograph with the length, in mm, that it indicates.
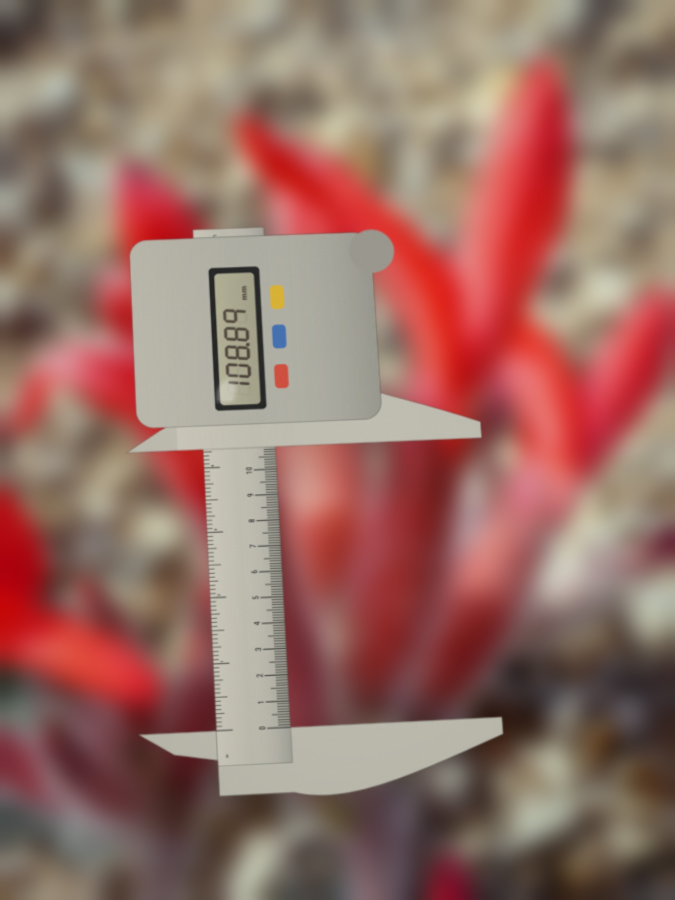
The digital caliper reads 108.89 mm
